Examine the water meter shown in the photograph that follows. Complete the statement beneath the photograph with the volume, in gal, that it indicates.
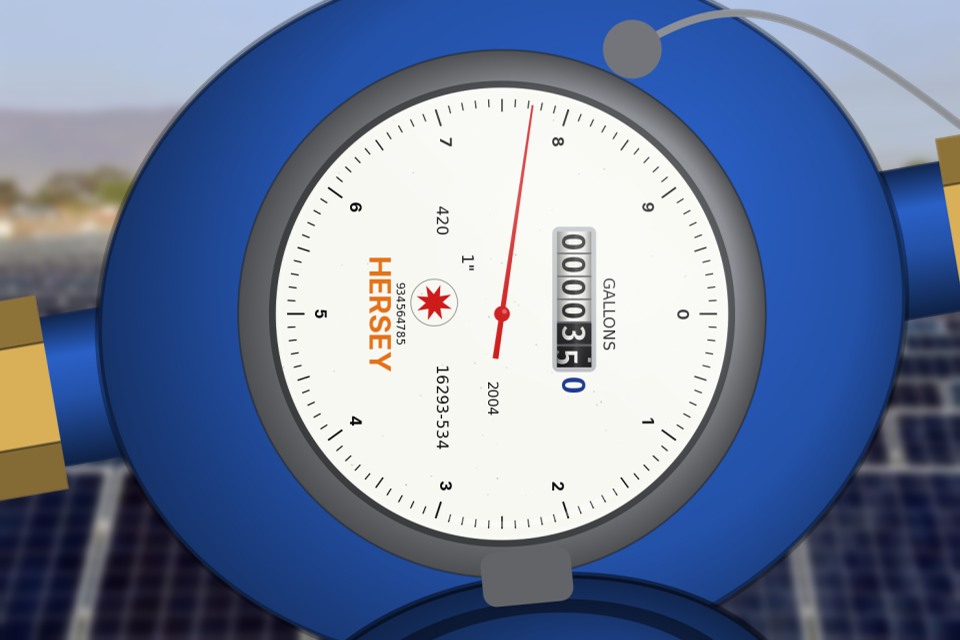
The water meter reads 347.7 gal
